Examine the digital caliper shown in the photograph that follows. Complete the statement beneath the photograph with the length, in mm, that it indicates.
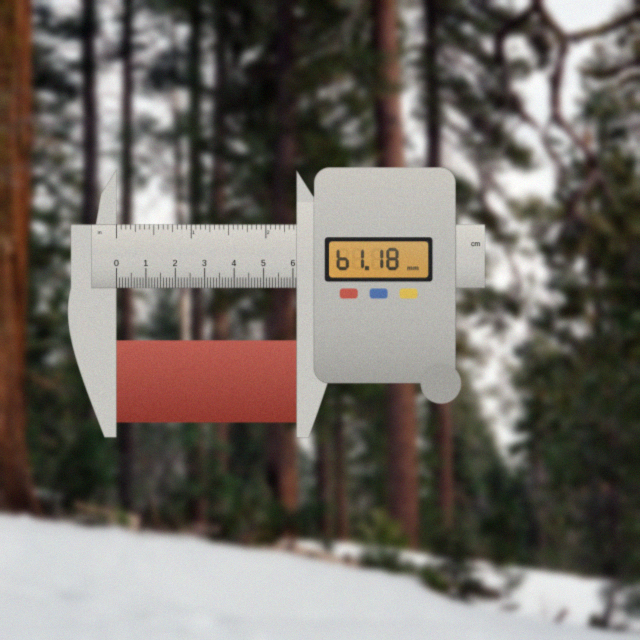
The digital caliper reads 61.18 mm
